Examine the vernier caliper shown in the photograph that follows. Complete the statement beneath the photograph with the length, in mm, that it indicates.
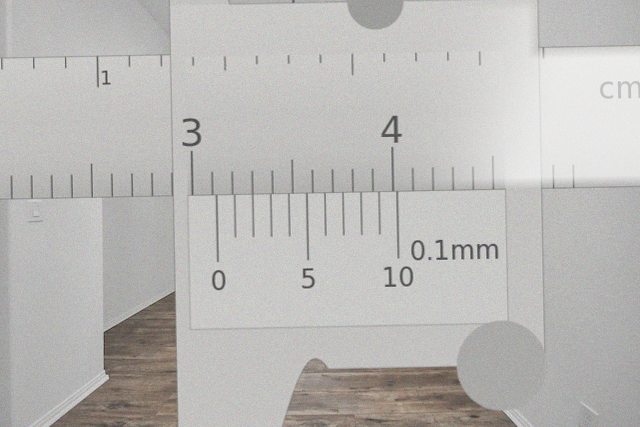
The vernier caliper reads 31.2 mm
